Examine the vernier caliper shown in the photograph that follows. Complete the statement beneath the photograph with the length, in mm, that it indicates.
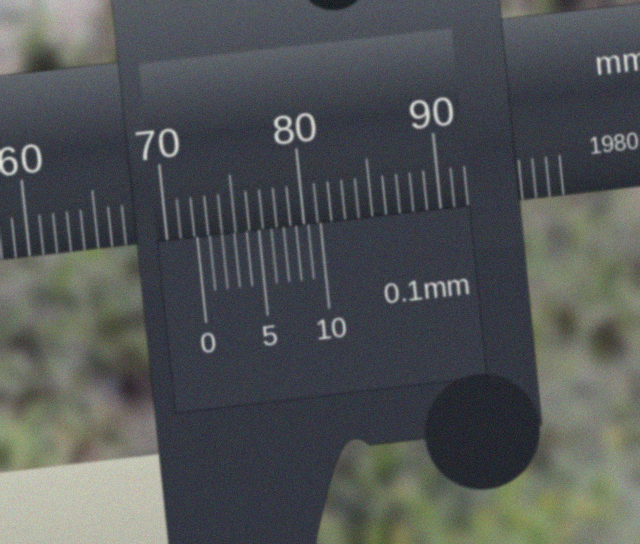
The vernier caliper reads 72.2 mm
